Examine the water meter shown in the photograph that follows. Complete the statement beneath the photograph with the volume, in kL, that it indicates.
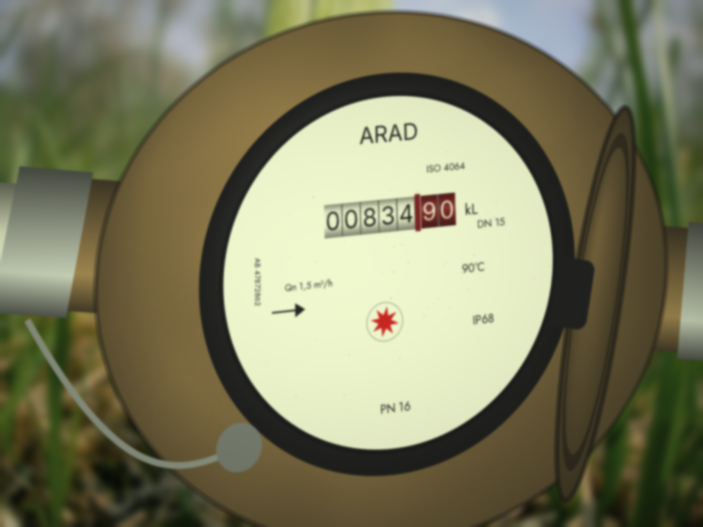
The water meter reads 834.90 kL
